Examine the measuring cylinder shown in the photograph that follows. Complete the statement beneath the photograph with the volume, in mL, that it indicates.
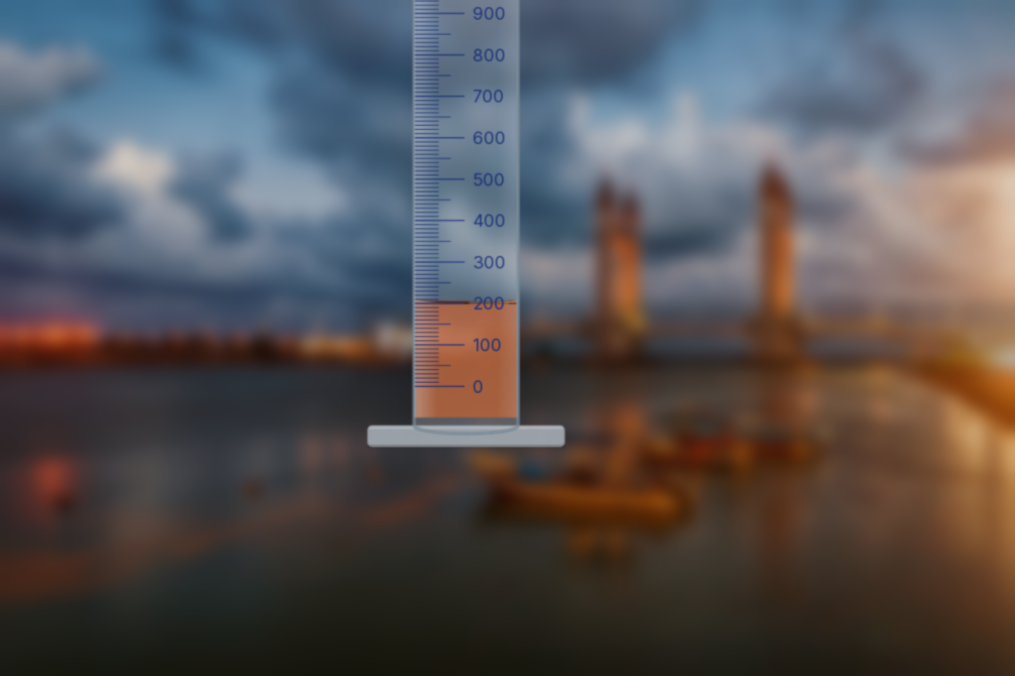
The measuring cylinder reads 200 mL
